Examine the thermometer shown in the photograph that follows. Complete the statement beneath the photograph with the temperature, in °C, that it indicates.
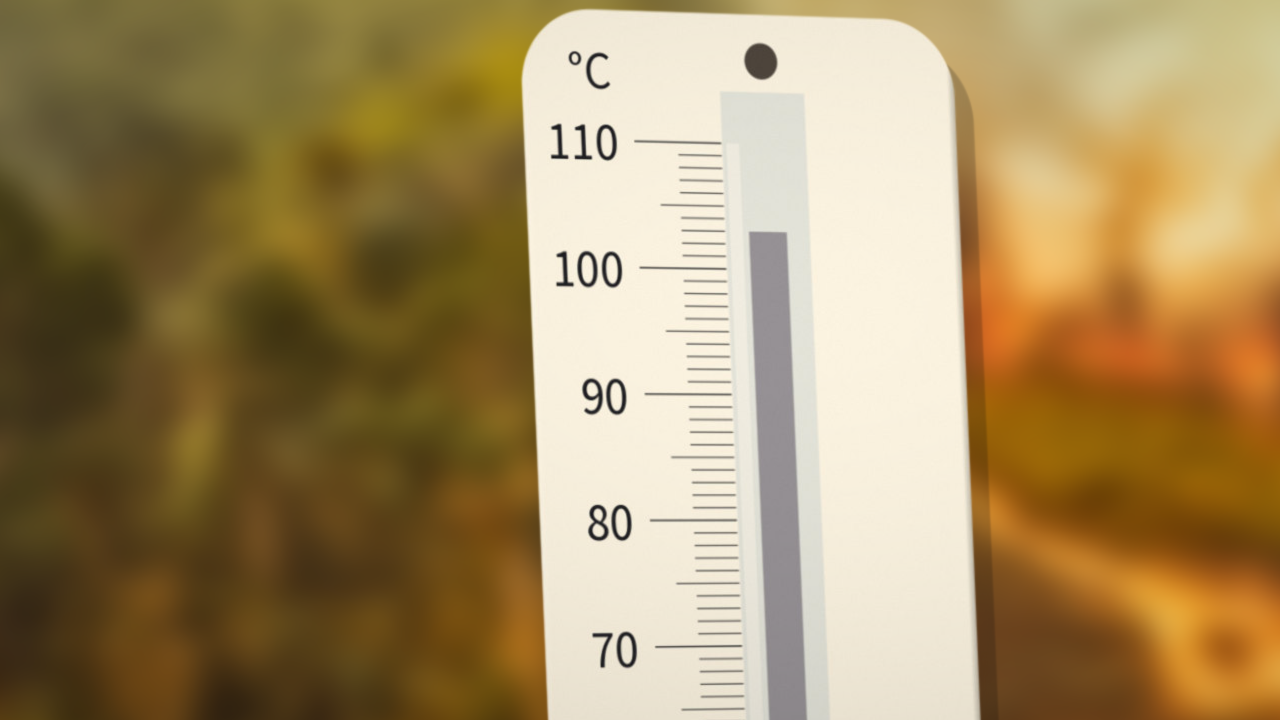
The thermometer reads 103 °C
